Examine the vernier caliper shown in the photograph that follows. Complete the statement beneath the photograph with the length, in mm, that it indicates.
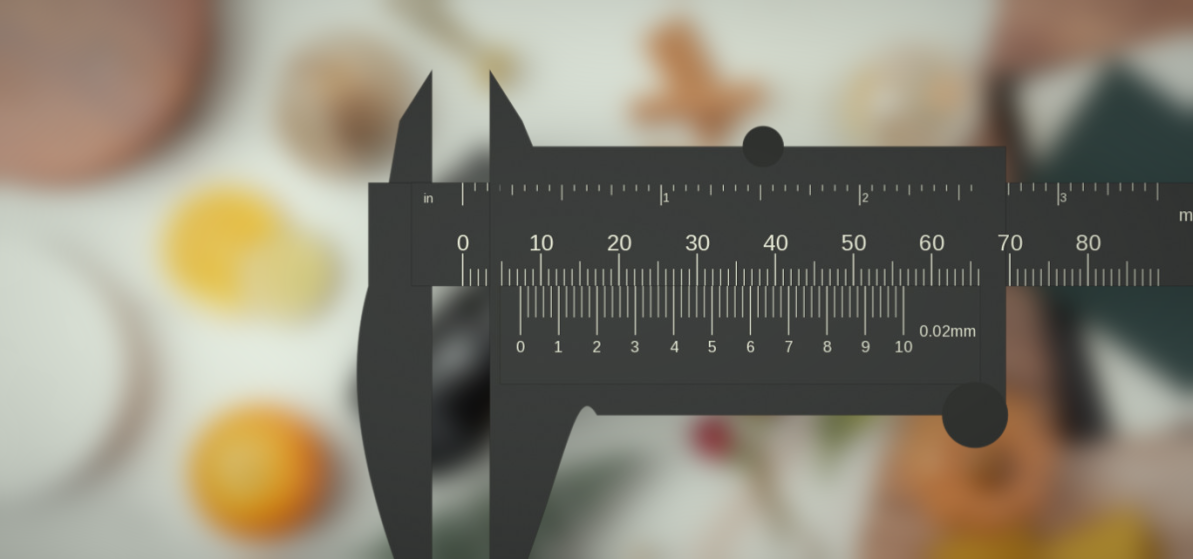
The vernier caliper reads 7.4 mm
